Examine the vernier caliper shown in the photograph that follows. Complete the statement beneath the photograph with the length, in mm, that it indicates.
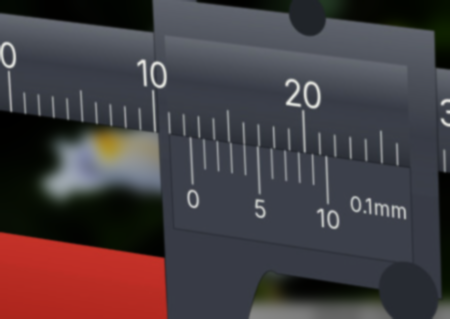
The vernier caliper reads 12.4 mm
